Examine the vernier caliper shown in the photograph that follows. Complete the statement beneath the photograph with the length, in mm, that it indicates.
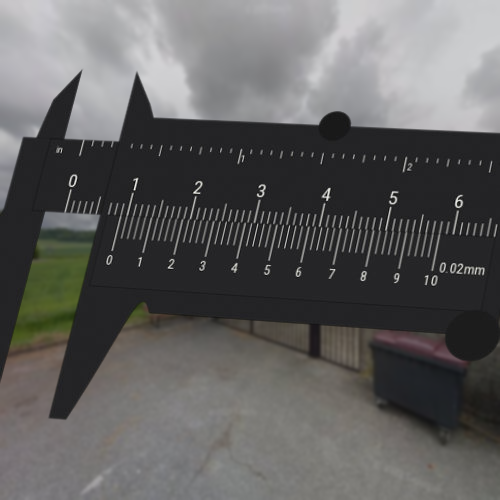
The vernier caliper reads 9.0 mm
